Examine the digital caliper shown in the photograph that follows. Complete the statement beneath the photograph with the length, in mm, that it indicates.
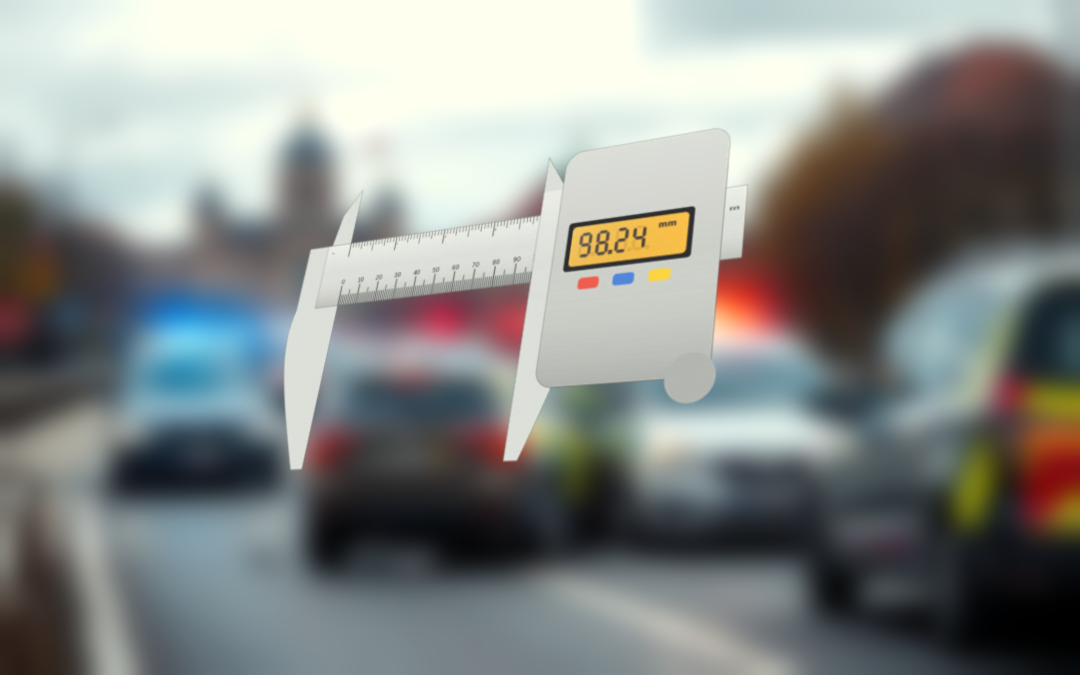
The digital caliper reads 98.24 mm
